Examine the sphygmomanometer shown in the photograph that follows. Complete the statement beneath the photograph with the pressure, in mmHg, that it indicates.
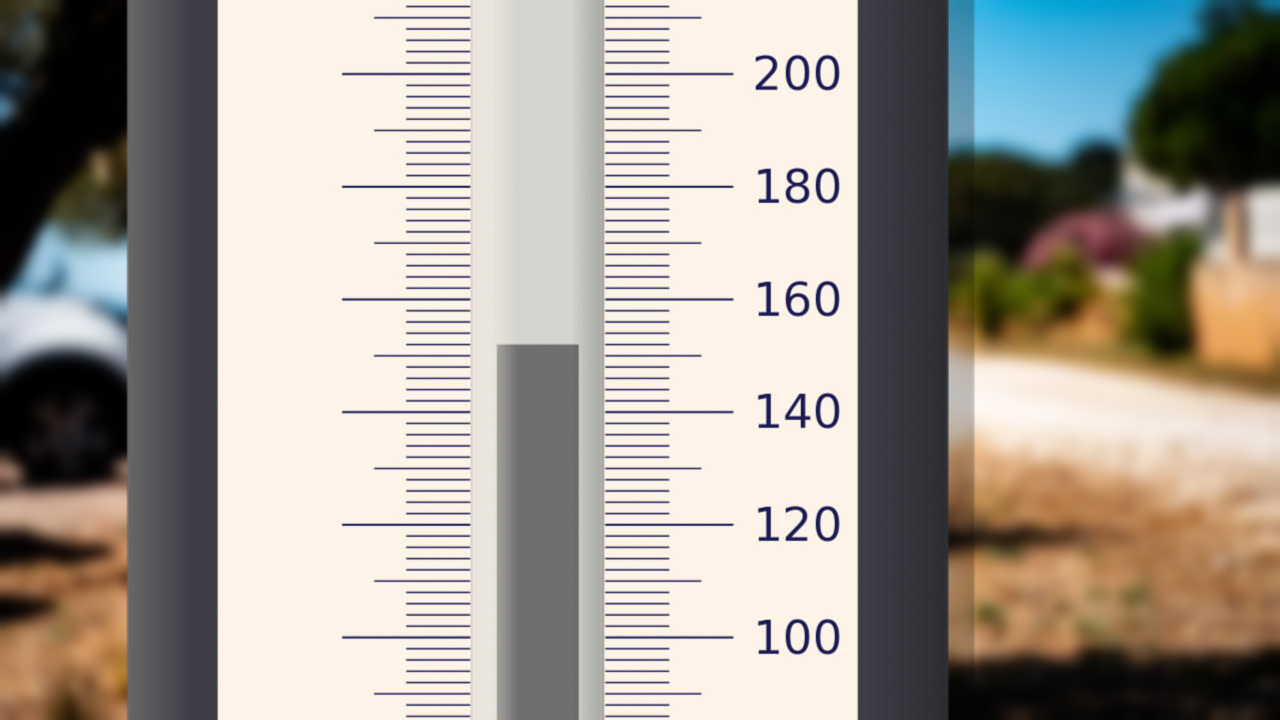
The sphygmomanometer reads 152 mmHg
